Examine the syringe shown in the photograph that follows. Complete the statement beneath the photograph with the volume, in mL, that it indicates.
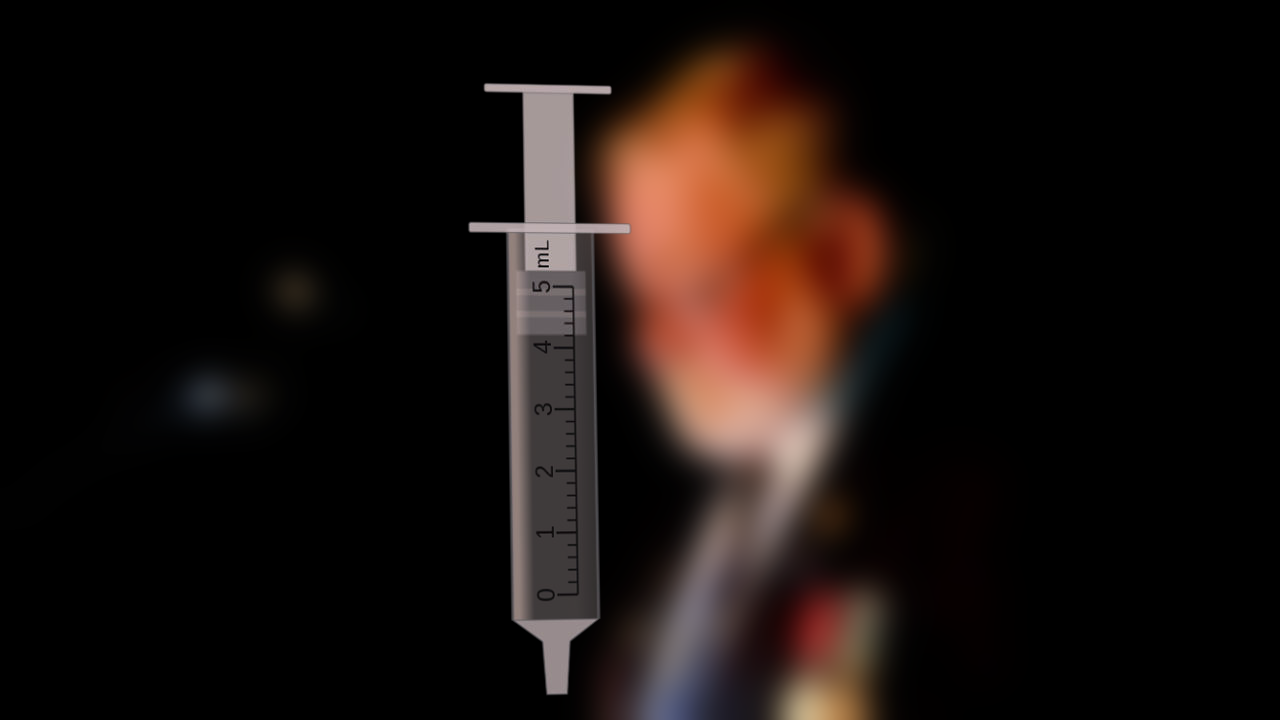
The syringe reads 4.2 mL
